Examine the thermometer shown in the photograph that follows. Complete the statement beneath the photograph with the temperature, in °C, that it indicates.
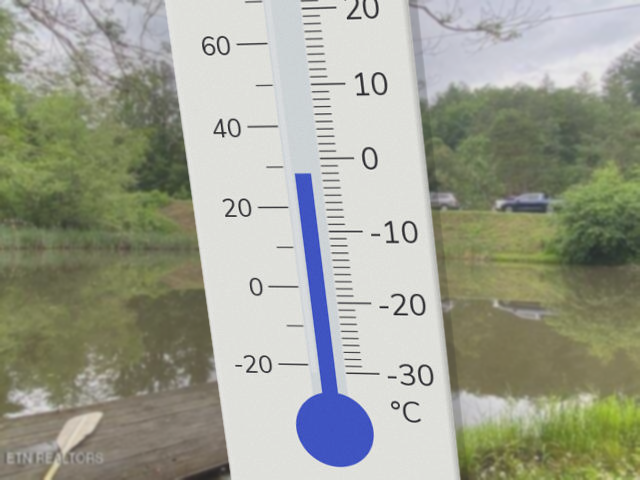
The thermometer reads -2 °C
